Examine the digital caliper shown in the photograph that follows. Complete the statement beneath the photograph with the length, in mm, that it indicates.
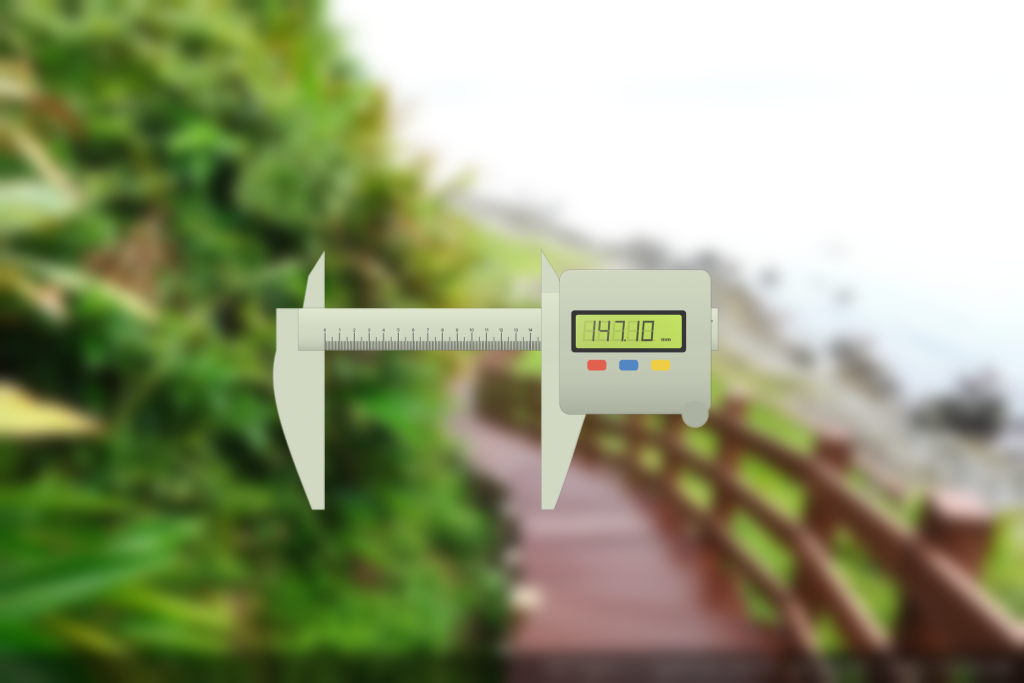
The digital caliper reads 147.10 mm
